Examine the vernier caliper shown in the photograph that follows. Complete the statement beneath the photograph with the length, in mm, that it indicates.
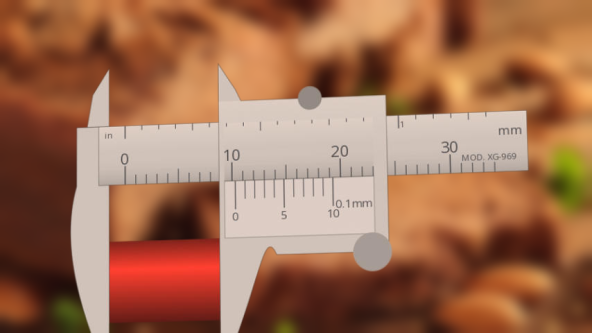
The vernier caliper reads 10.3 mm
